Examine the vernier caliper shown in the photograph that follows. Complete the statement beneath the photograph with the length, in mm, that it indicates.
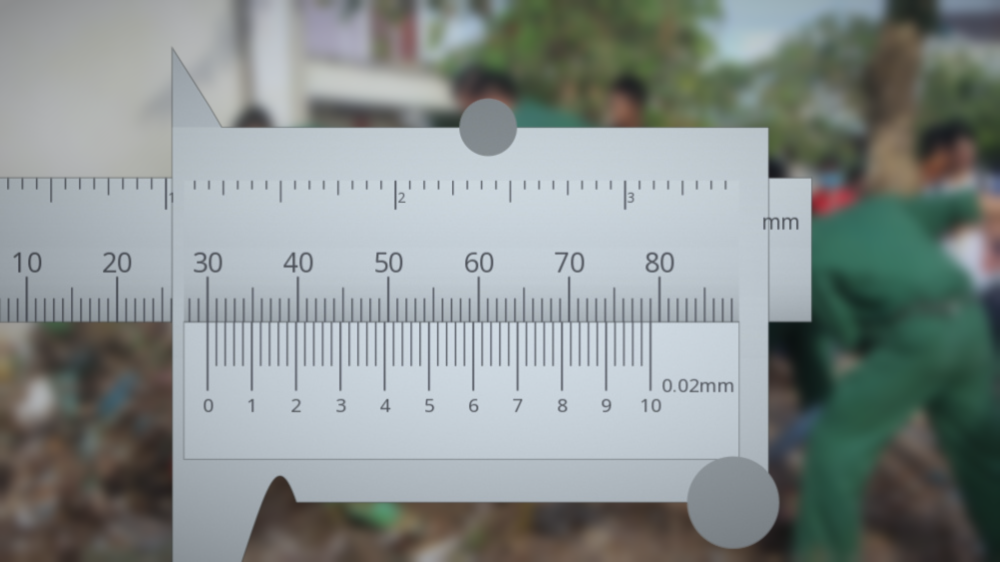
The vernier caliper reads 30.0 mm
